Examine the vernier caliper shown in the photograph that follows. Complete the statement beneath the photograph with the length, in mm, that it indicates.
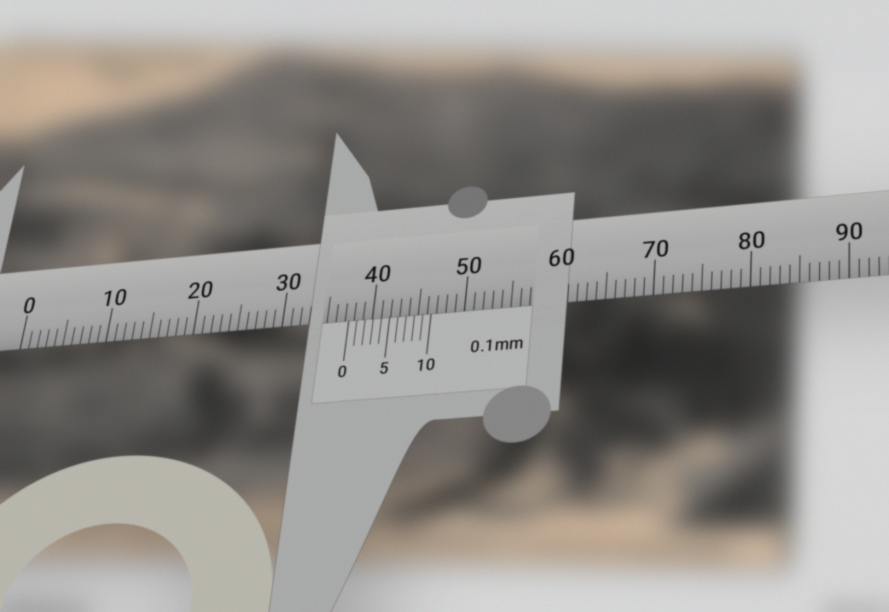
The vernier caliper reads 37.4 mm
